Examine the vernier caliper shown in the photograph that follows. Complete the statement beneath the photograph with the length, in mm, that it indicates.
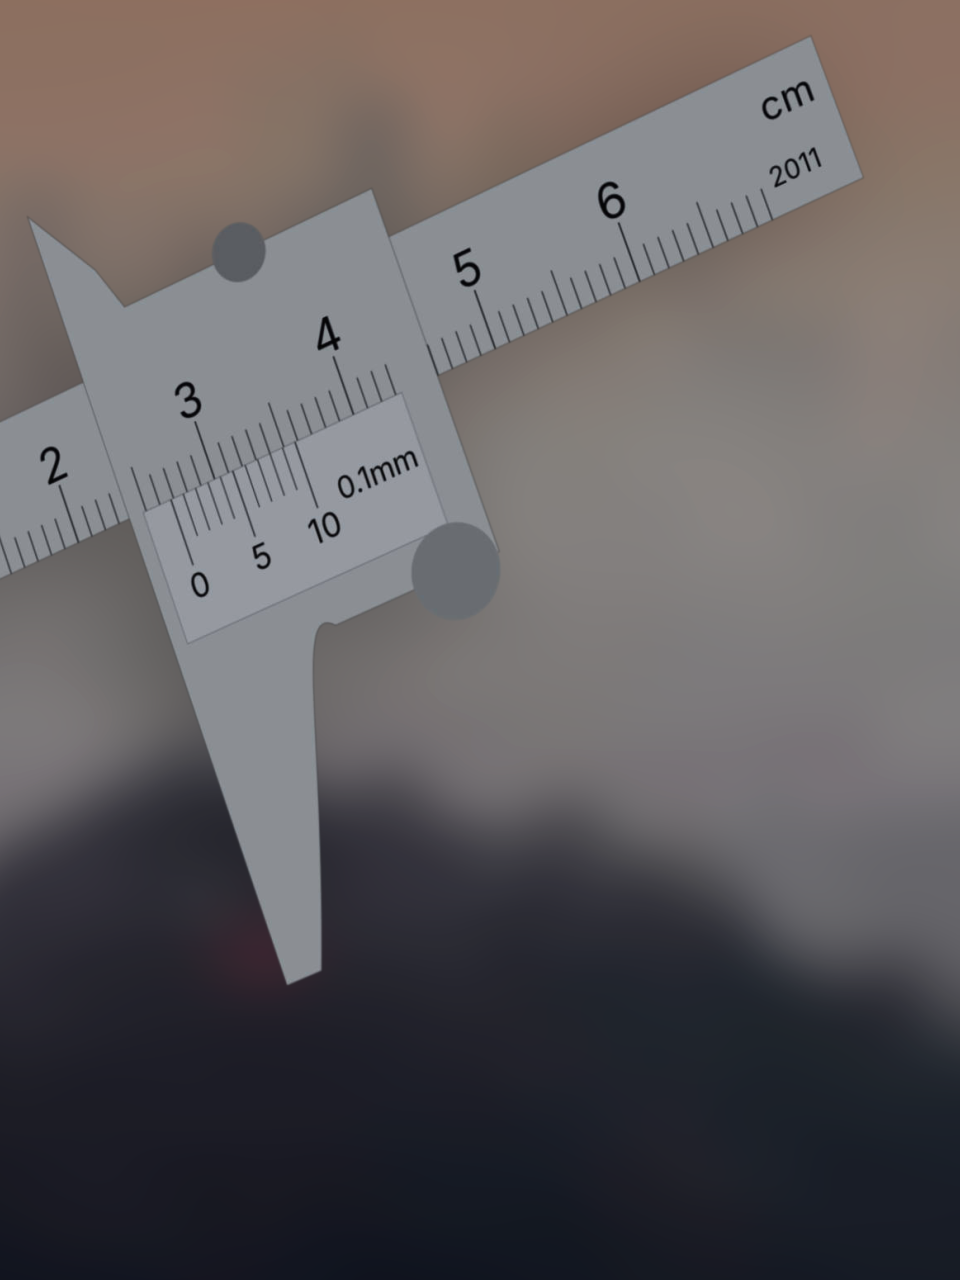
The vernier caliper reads 26.8 mm
